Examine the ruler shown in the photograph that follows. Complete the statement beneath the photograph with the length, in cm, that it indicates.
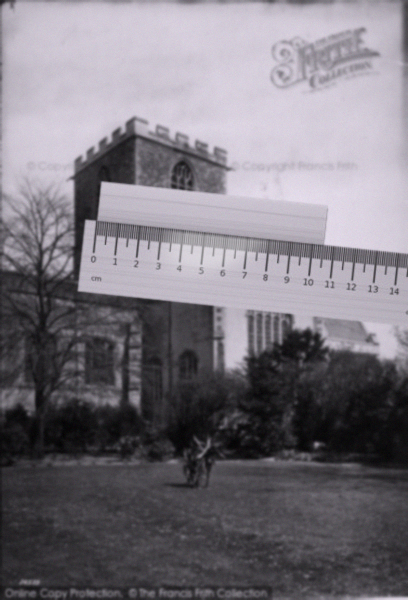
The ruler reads 10.5 cm
